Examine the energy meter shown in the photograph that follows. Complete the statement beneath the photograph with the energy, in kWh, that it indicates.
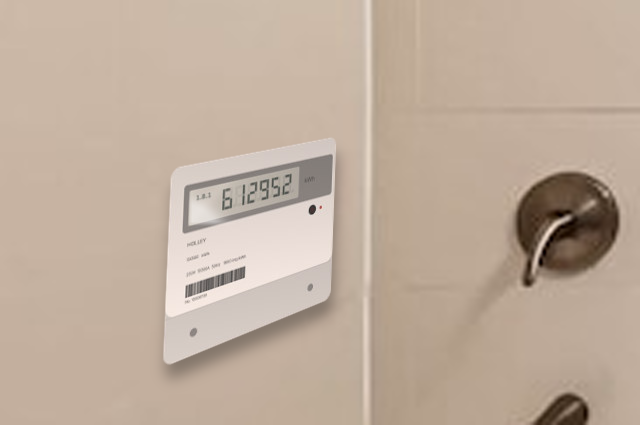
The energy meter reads 612952 kWh
